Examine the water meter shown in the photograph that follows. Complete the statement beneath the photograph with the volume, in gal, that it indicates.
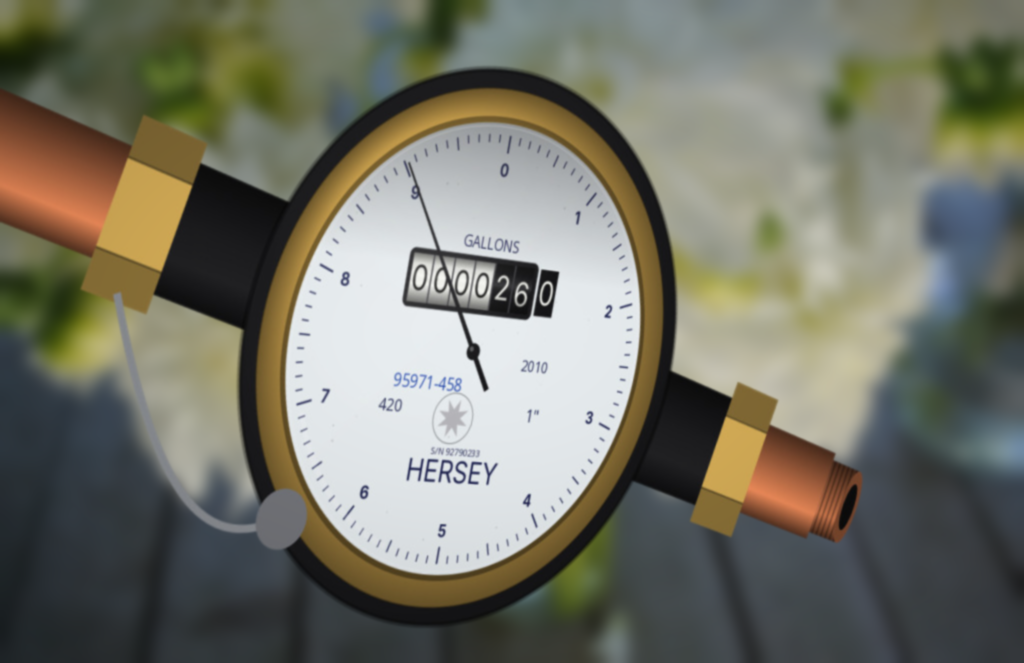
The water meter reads 259.0 gal
